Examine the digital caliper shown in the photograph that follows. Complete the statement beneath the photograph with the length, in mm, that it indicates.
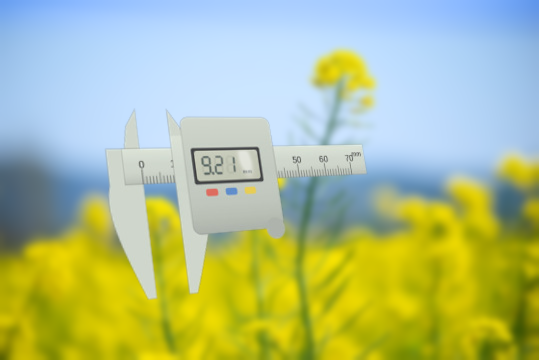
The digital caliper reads 9.21 mm
